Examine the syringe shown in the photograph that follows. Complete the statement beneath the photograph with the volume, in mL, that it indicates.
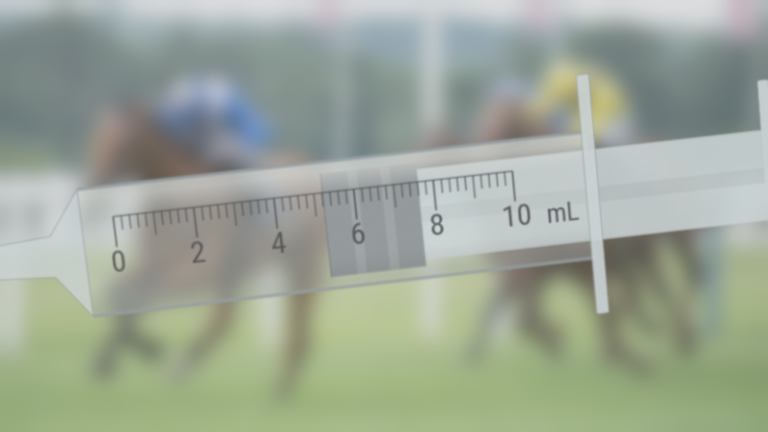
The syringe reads 5.2 mL
